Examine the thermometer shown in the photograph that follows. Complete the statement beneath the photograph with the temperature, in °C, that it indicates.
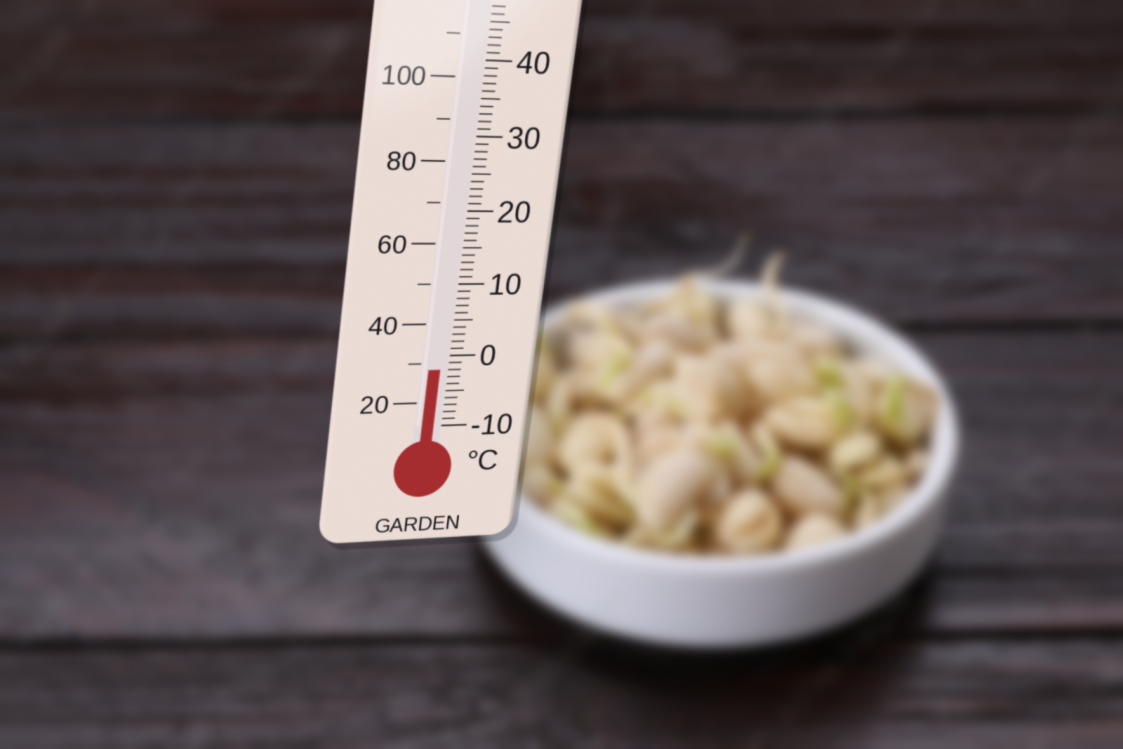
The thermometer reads -2 °C
